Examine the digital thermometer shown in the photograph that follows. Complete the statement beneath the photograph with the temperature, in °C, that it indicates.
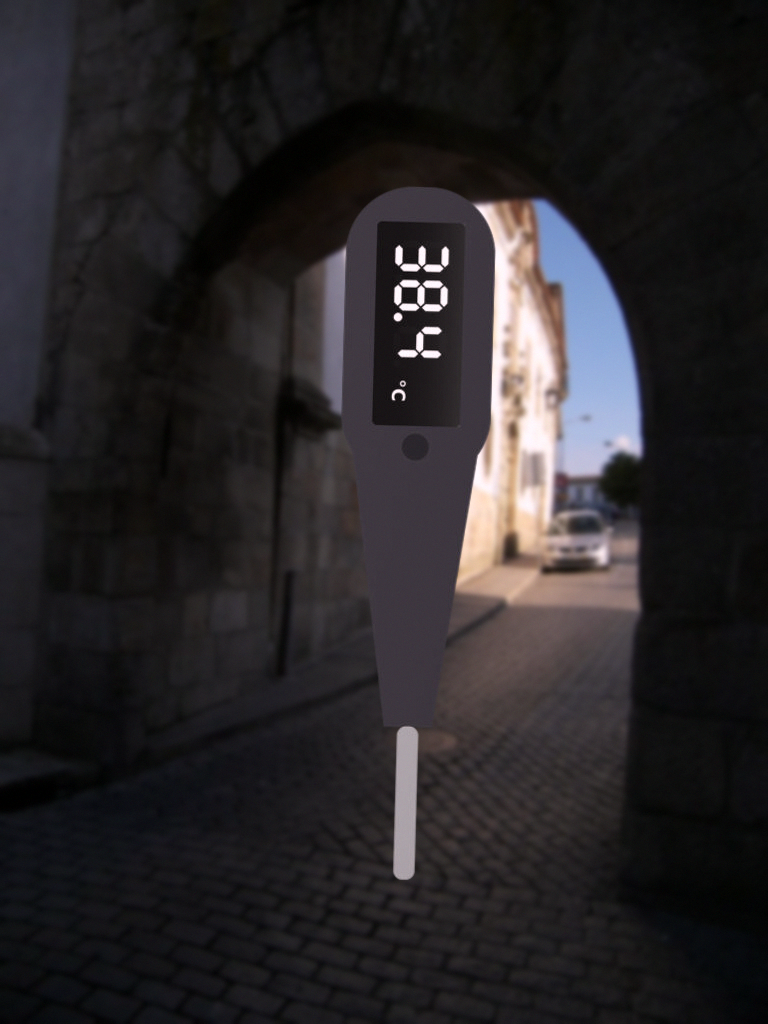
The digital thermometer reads 38.4 °C
